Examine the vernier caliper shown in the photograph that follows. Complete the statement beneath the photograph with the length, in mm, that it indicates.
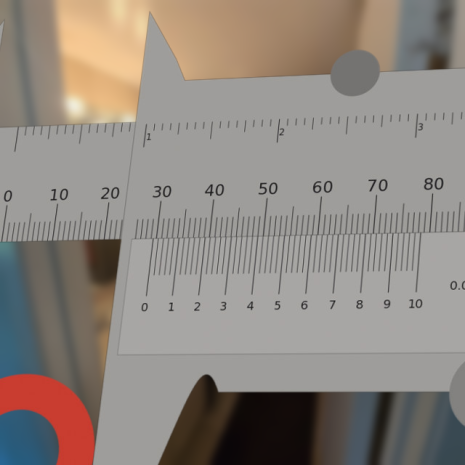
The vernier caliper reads 29.4 mm
